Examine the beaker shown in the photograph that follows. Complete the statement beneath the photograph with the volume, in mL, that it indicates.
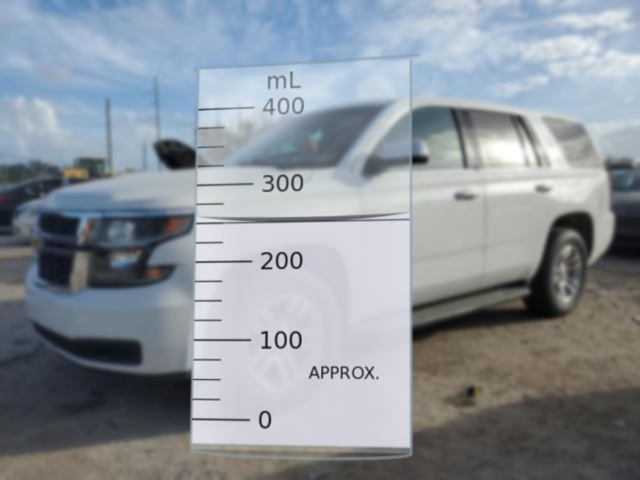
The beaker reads 250 mL
